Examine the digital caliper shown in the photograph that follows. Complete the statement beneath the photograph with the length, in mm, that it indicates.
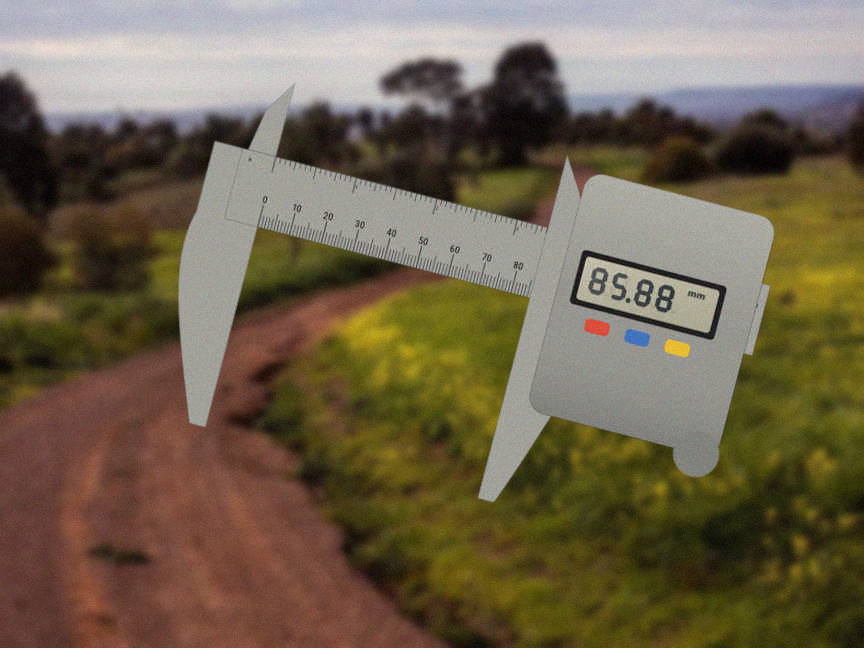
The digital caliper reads 85.88 mm
